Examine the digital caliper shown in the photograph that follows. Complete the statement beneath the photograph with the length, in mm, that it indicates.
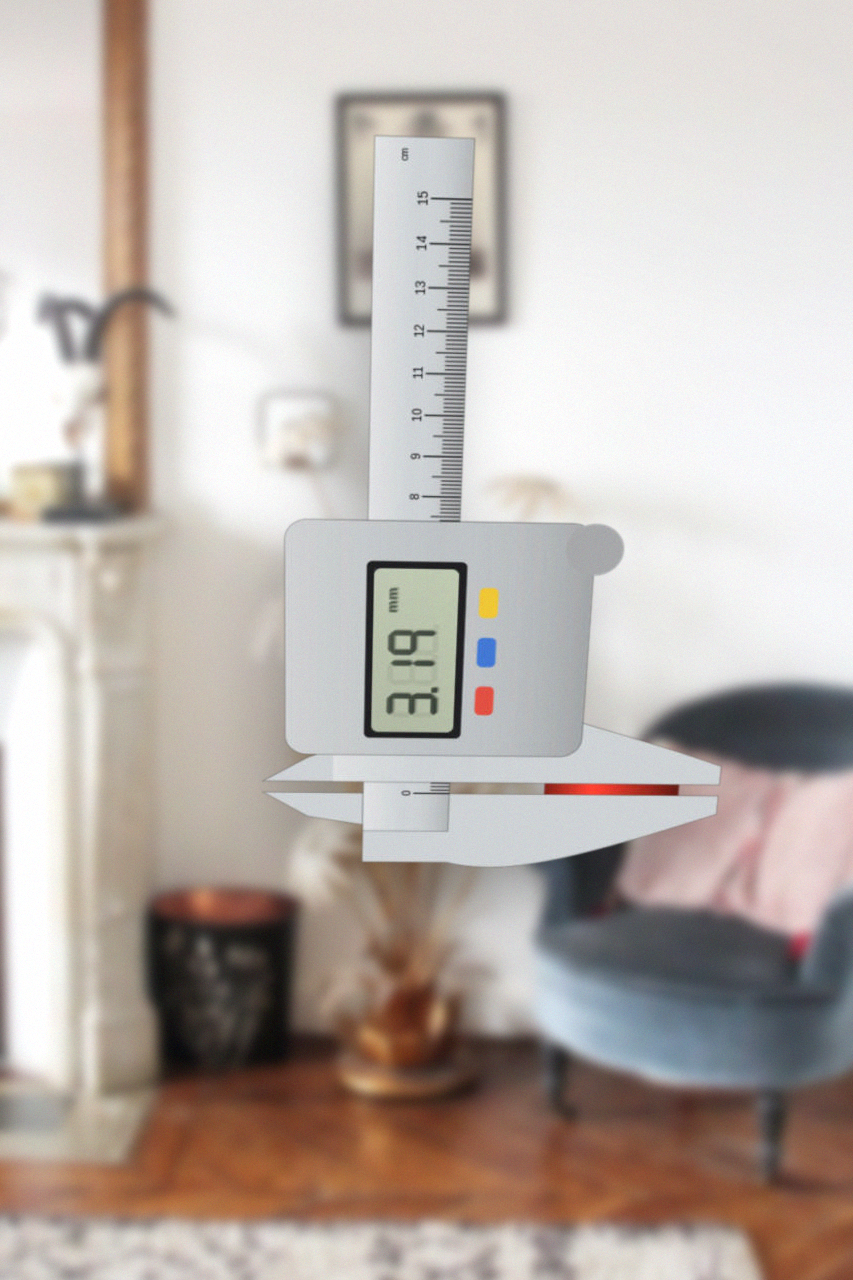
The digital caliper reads 3.19 mm
